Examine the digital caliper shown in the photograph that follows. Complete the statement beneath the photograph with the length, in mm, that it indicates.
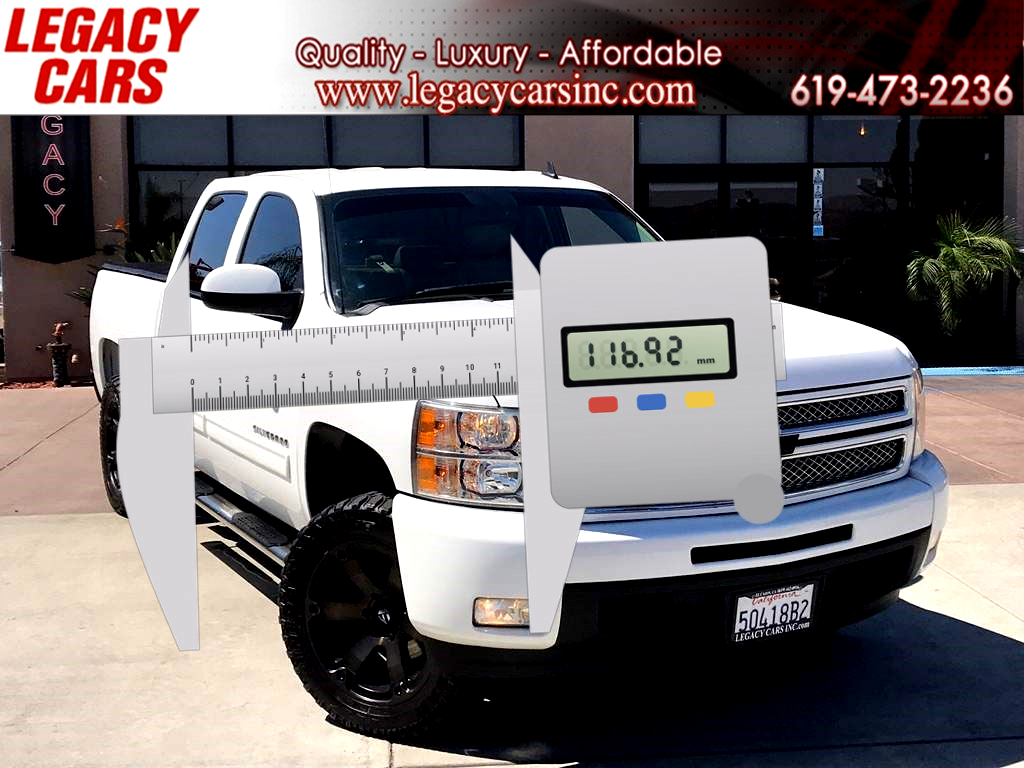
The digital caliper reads 116.92 mm
